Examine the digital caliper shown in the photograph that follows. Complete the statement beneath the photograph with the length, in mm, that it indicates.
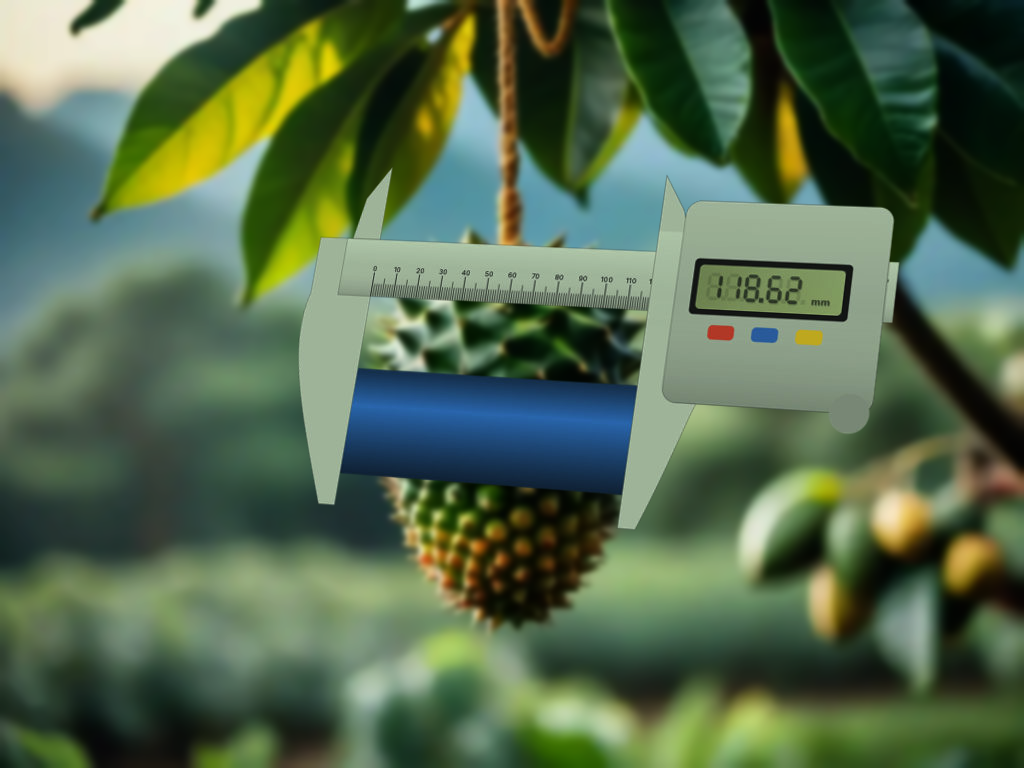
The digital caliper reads 118.62 mm
